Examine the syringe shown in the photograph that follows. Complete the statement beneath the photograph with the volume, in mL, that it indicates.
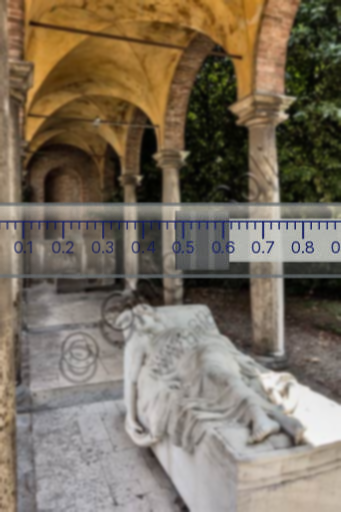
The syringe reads 0.48 mL
